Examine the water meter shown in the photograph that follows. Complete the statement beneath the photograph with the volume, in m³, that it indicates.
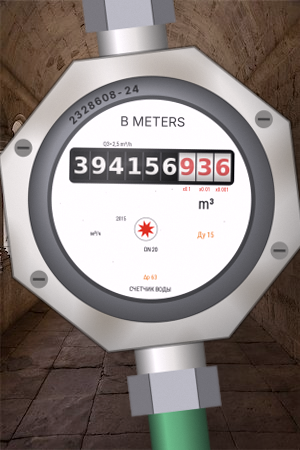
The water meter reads 394156.936 m³
